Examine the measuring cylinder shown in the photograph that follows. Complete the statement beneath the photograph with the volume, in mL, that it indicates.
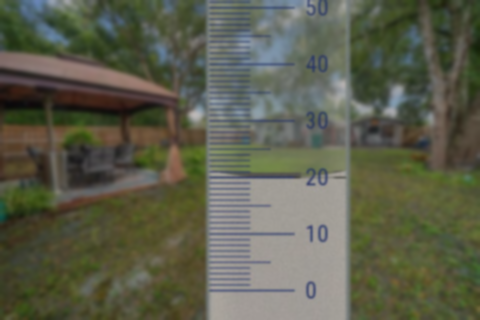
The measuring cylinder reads 20 mL
